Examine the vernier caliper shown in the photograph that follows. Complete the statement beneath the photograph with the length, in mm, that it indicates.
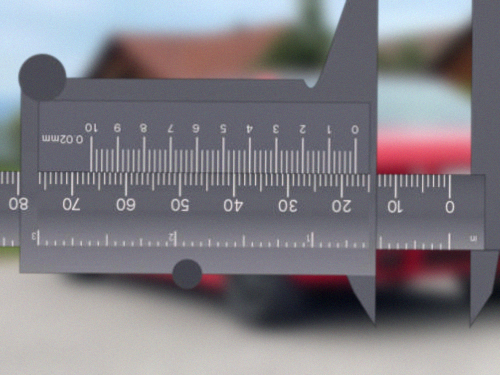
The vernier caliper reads 17.5 mm
